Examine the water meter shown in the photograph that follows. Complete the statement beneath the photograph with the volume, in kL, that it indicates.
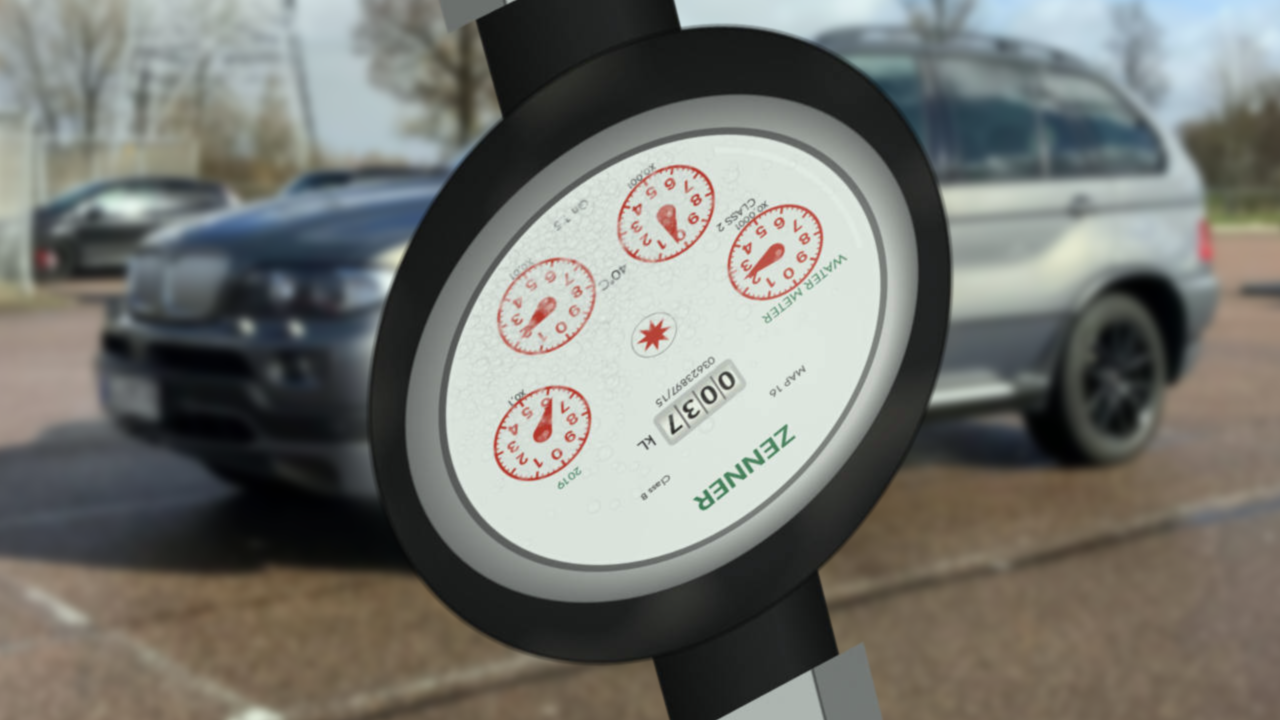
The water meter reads 37.6202 kL
